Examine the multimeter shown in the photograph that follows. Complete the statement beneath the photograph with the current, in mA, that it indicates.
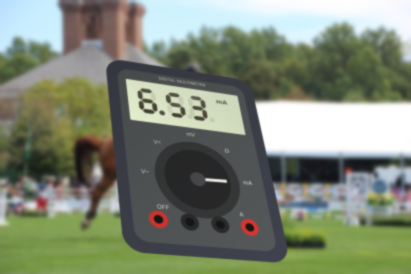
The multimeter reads 6.53 mA
